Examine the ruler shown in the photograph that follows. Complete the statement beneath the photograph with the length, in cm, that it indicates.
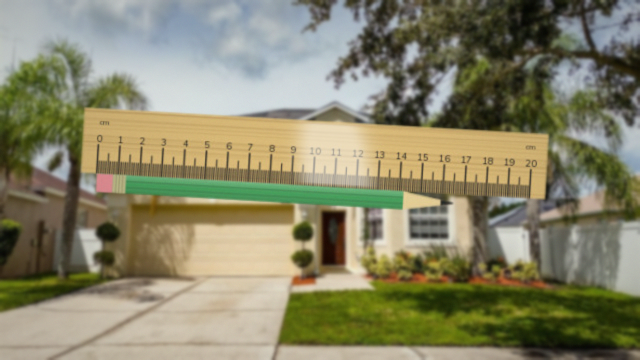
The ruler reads 16.5 cm
